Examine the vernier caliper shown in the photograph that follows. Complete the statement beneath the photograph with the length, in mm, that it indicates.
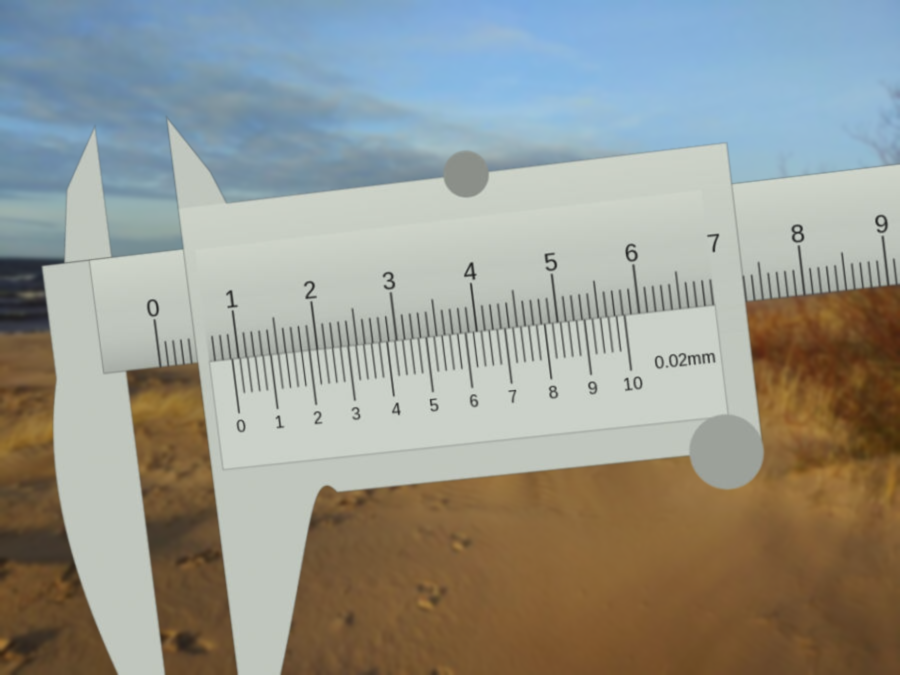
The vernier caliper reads 9.2 mm
